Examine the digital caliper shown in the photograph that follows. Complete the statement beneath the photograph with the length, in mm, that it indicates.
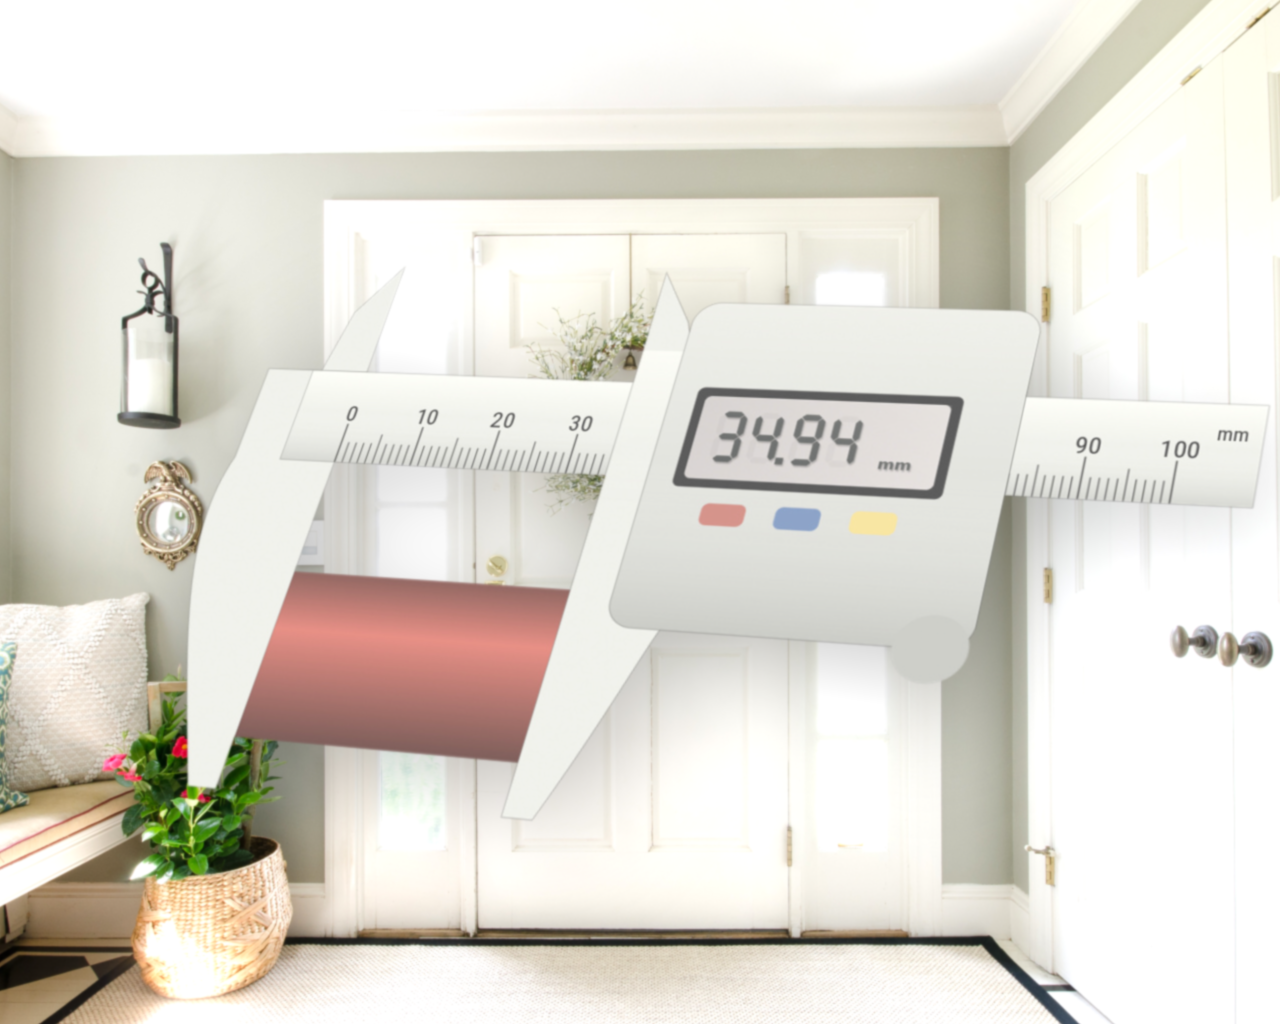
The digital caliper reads 34.94 mm
